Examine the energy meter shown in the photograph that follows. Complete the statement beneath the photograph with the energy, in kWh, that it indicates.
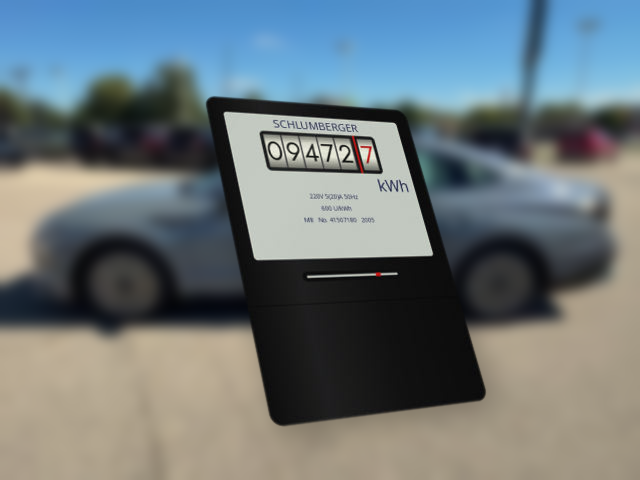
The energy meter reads 9472.7 kWh
